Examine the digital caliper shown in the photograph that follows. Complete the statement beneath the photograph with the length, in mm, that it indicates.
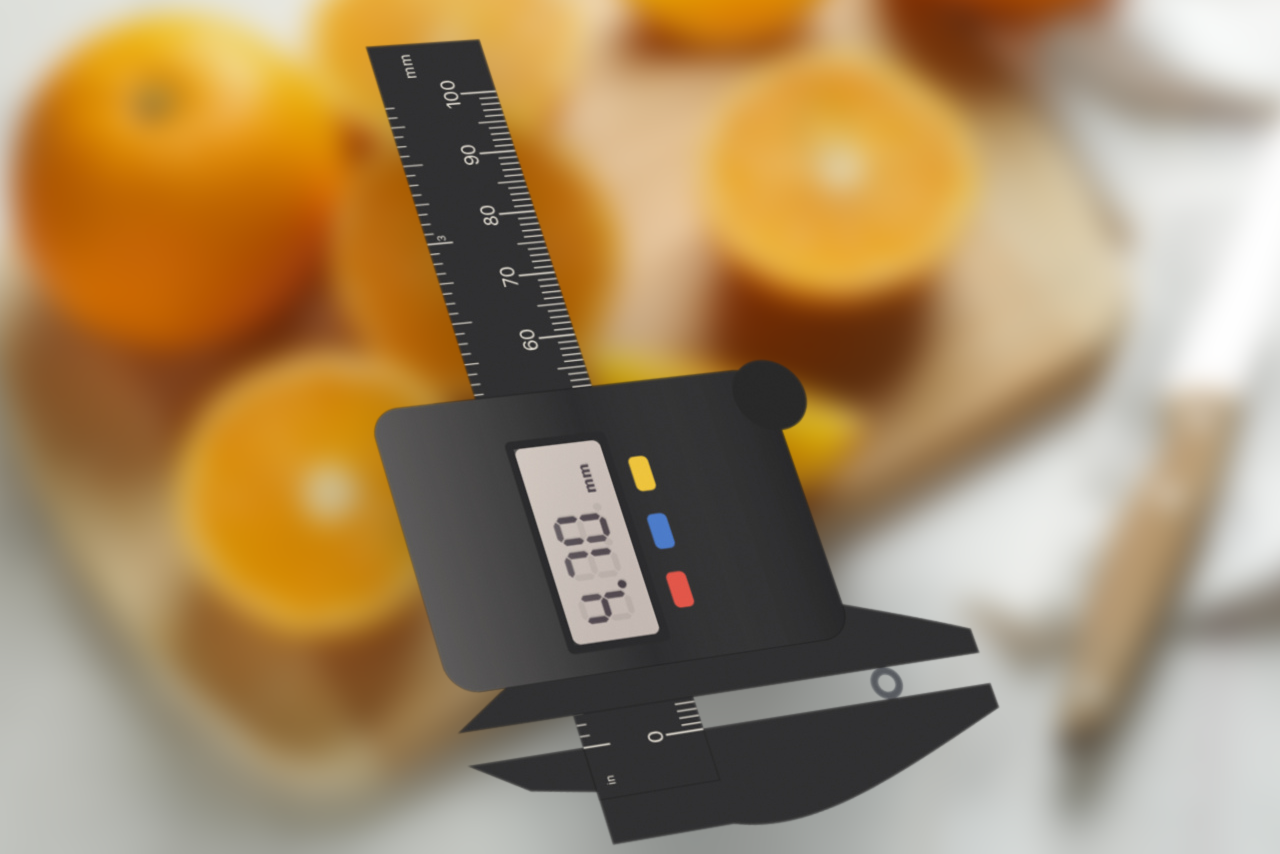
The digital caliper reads 4.70 mm
